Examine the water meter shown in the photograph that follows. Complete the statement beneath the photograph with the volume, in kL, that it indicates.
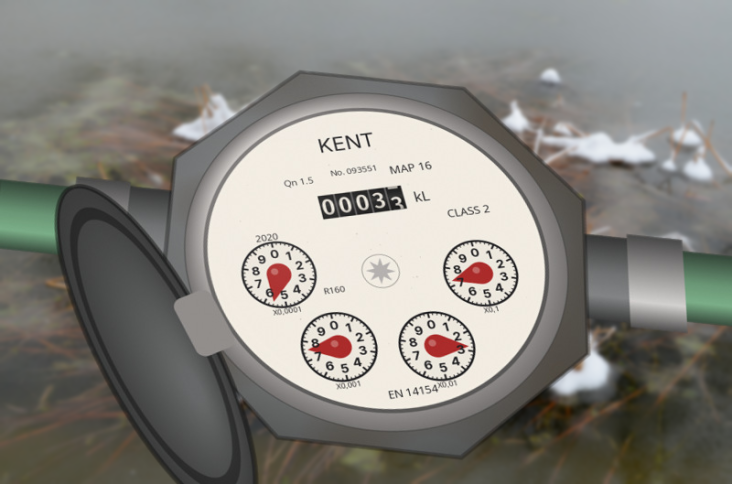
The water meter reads 32.7275 kL
